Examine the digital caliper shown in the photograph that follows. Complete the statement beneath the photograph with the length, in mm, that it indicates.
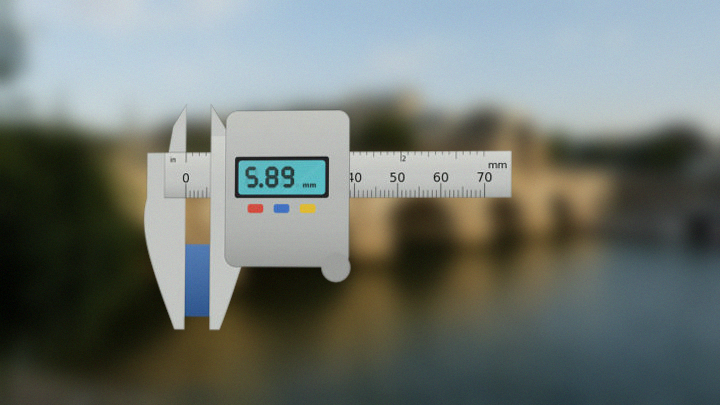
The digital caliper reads 5.89 mm
